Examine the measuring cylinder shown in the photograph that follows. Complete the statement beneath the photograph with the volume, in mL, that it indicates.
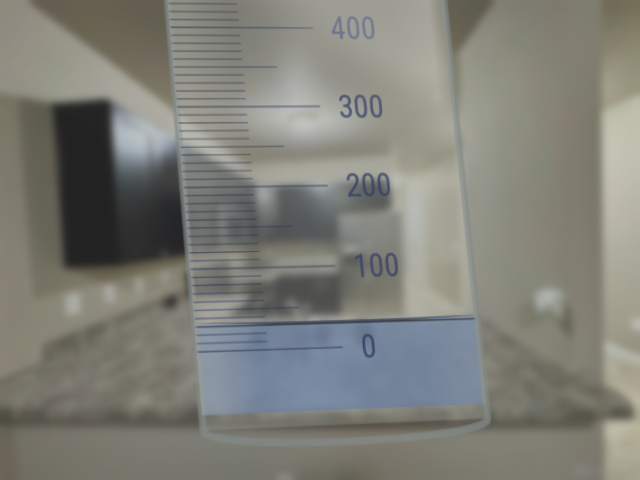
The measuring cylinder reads 30 mL
